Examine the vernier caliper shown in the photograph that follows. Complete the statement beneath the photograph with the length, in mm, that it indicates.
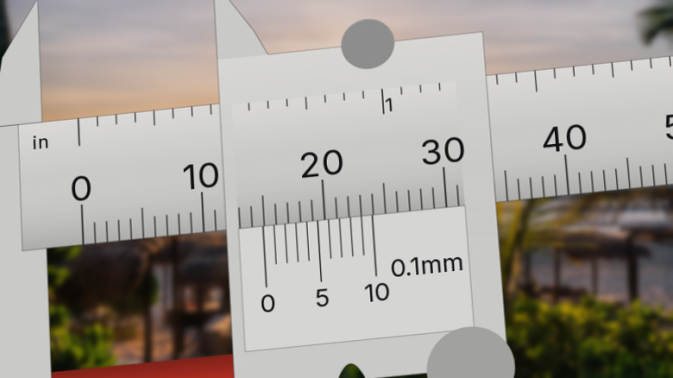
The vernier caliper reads 14.9 mm
